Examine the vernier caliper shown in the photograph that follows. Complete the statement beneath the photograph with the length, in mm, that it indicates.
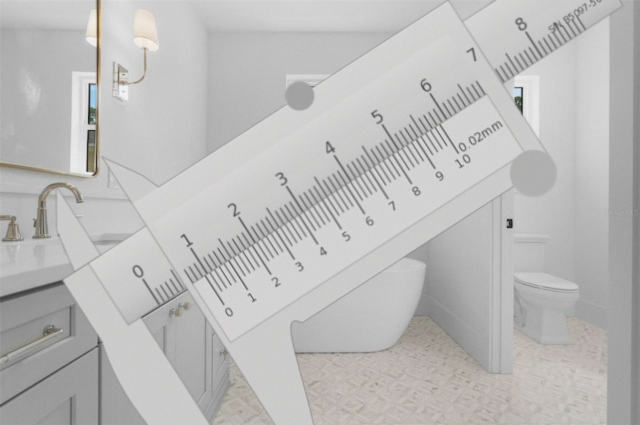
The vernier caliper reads 9.5 mm
